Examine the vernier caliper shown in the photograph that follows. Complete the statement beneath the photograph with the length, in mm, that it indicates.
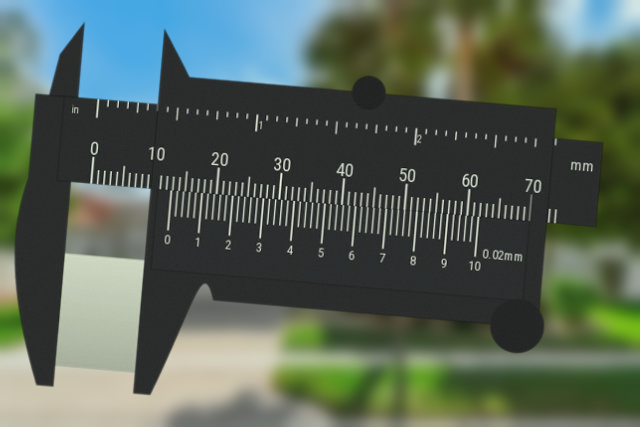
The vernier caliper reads 12.8 mm
